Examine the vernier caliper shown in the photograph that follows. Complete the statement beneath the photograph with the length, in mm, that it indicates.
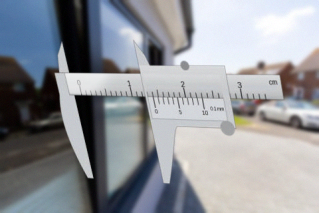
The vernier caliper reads 14.0 mm
